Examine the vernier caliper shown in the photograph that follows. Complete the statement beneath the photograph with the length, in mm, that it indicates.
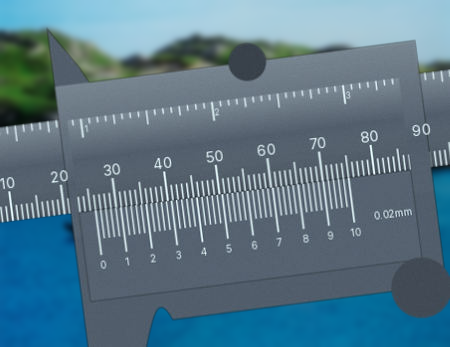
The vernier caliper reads 26.0 mm
